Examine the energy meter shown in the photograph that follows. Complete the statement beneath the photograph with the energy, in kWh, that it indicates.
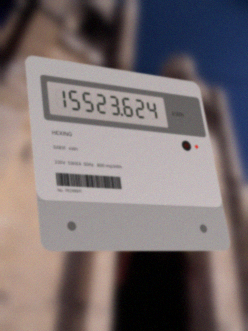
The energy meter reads 15523.624 kWh
